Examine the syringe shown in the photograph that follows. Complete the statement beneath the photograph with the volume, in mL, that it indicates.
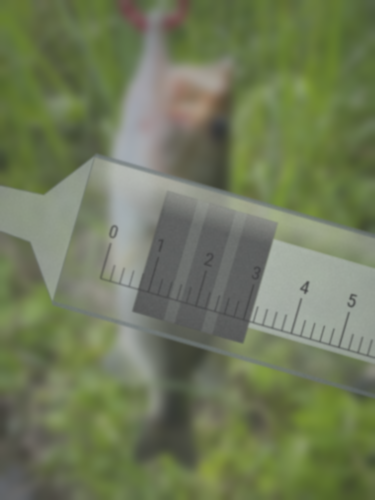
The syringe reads 0.8 mL
